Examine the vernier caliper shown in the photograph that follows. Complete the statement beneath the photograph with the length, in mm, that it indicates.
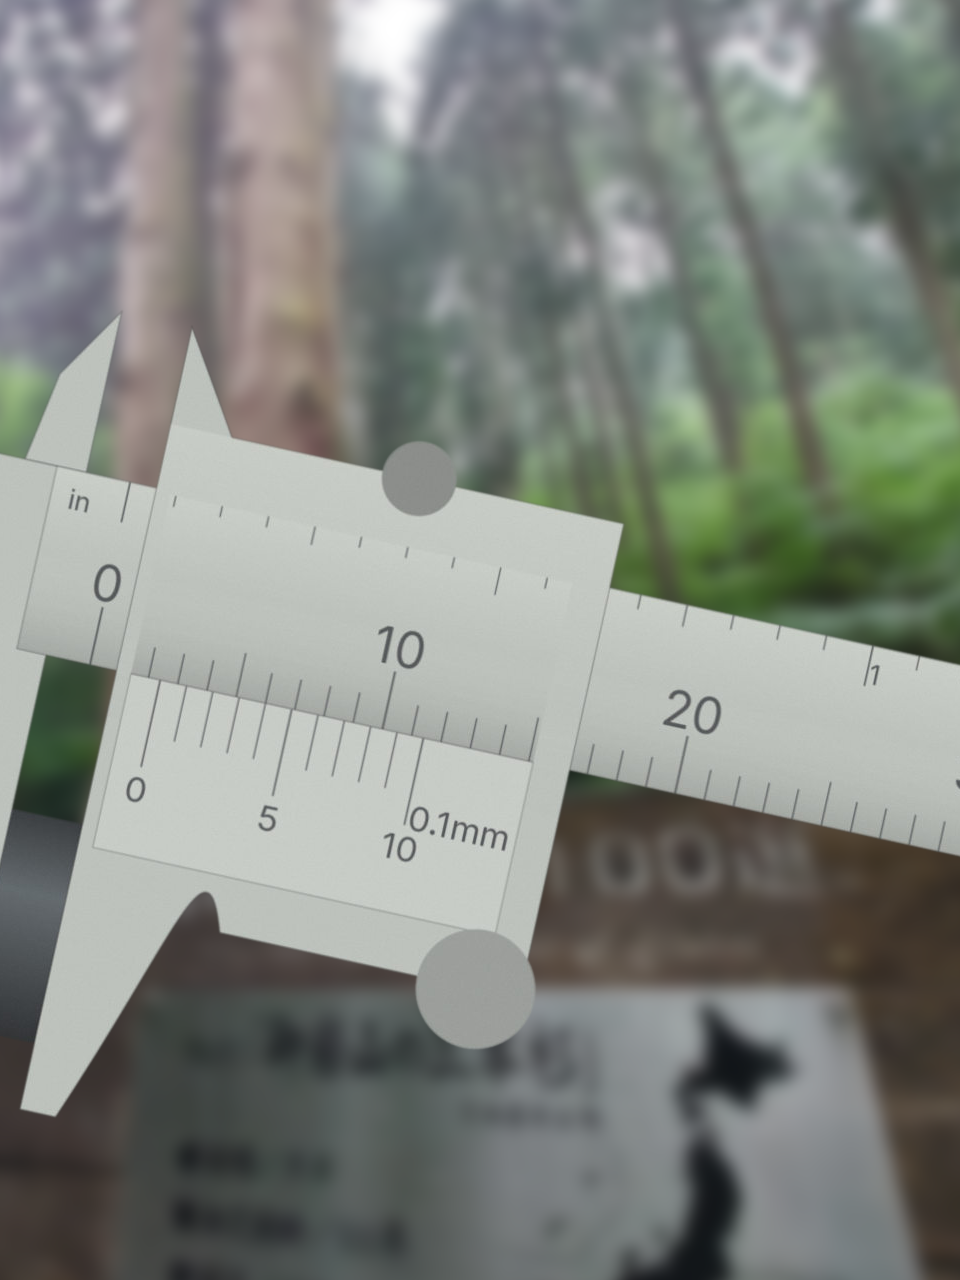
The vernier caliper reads 2.4 mm
